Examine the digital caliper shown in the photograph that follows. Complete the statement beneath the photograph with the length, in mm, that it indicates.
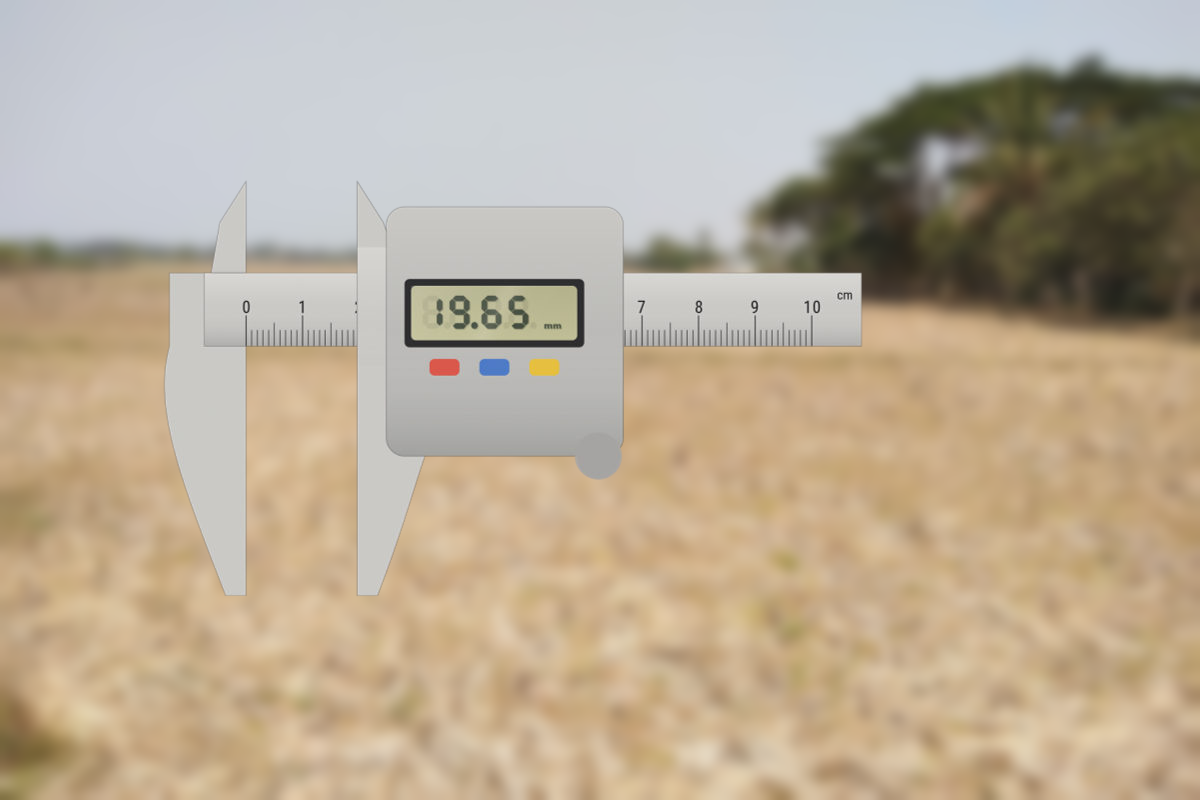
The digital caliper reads 19.65 mm
